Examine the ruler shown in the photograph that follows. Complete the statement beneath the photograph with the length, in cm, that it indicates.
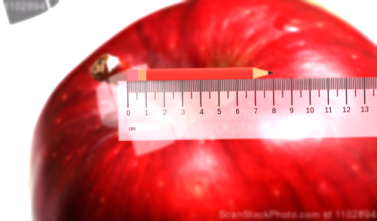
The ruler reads 8 cm
